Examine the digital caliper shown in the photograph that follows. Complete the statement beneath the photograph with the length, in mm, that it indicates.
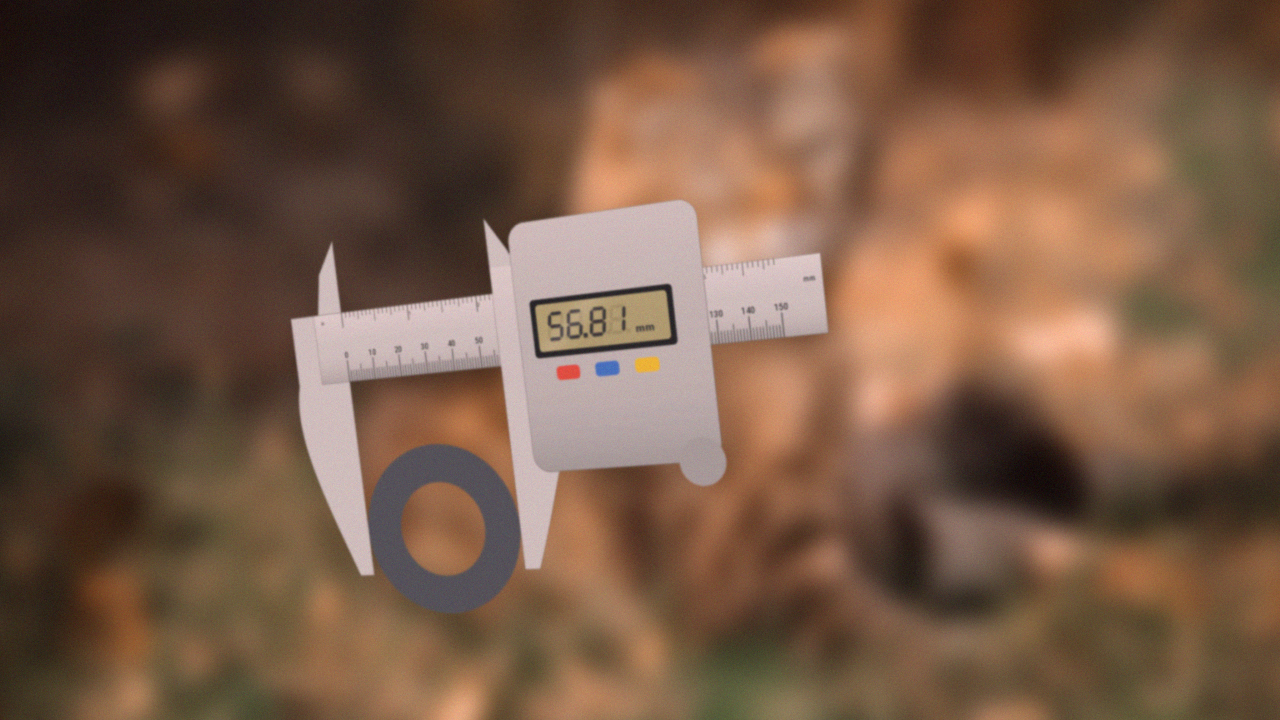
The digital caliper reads 56.81 mm
